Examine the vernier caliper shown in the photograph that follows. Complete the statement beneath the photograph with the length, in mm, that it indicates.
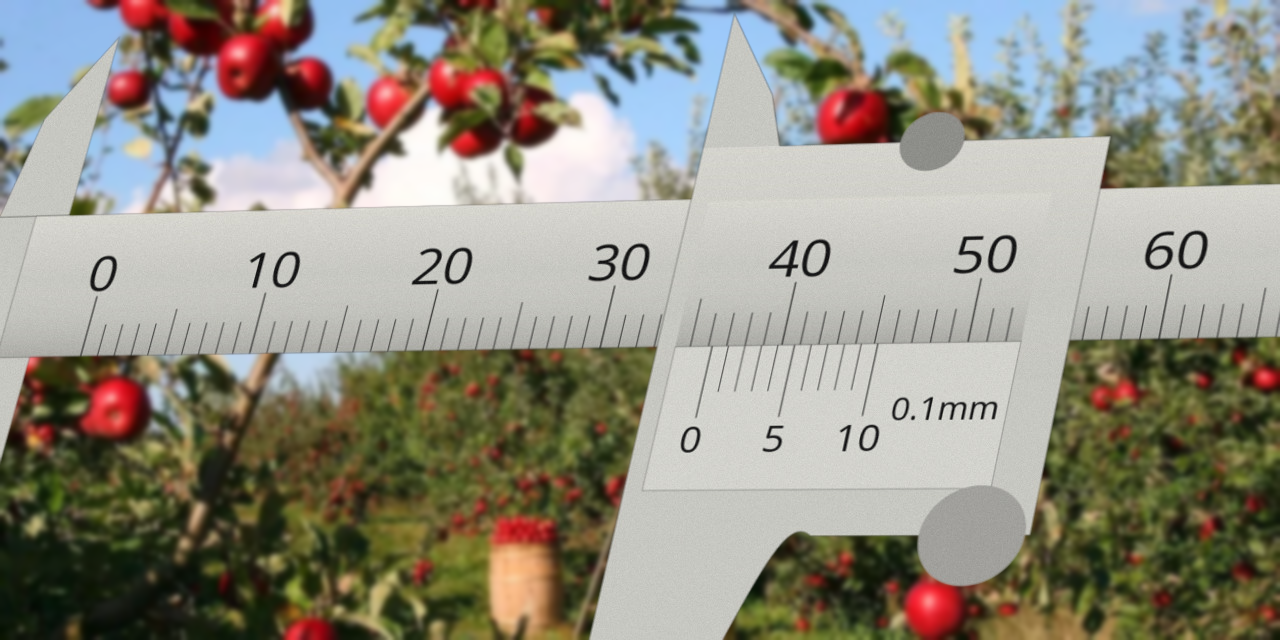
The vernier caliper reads 36.2 mm
